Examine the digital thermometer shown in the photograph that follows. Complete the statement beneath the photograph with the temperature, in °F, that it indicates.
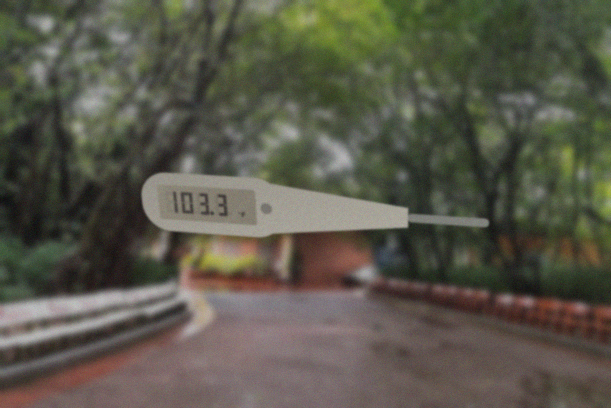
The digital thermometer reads 103.3 °F
